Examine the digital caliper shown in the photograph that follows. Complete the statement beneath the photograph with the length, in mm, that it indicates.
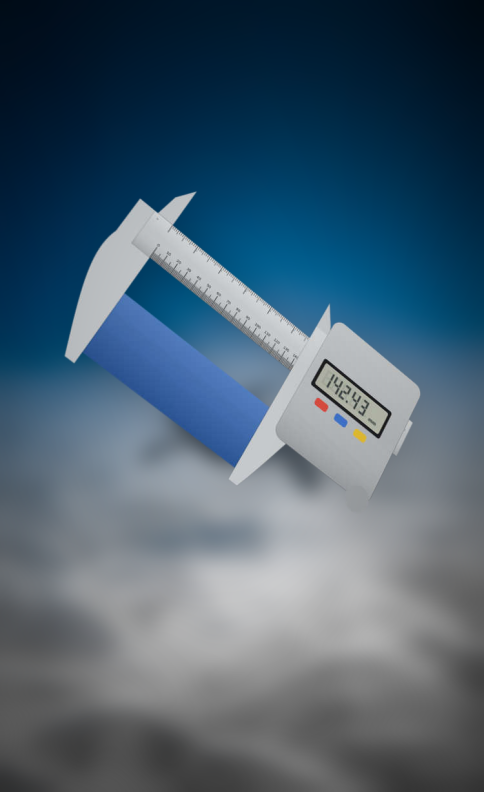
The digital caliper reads 142.43 mm
